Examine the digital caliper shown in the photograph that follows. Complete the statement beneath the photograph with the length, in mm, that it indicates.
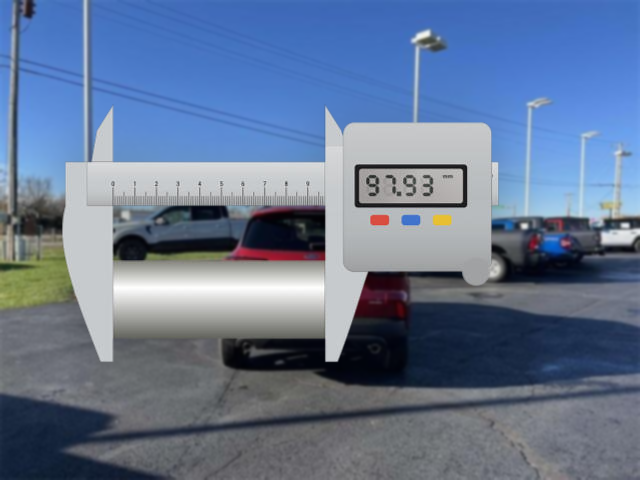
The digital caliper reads 97.93 mm
